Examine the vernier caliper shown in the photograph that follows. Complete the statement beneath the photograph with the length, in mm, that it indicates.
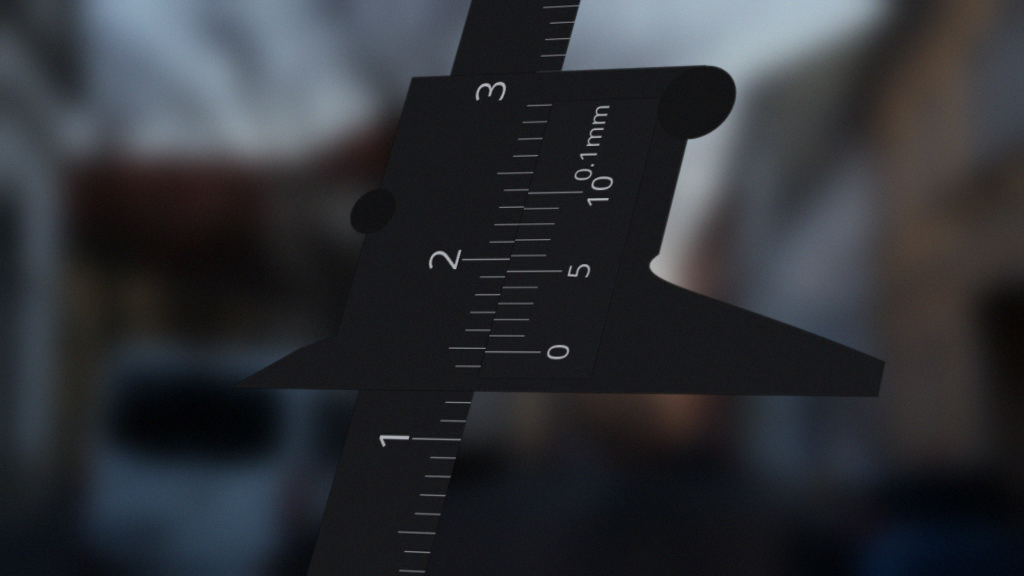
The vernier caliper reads 14.8 mm
